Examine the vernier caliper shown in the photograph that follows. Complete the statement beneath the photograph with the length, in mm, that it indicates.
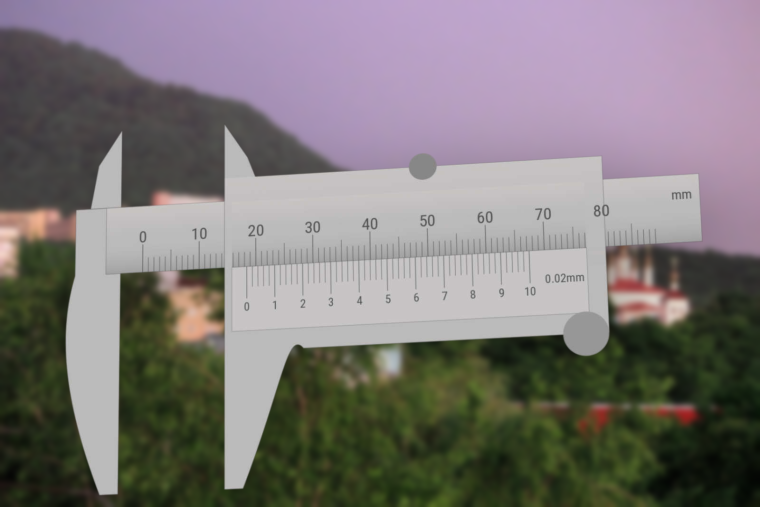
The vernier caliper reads 18.4 mm
